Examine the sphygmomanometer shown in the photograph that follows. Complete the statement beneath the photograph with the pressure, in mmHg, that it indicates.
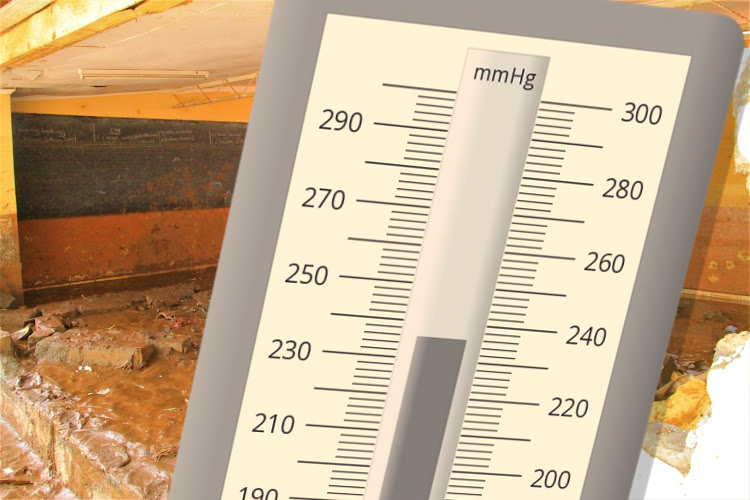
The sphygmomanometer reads 236 mmHg
